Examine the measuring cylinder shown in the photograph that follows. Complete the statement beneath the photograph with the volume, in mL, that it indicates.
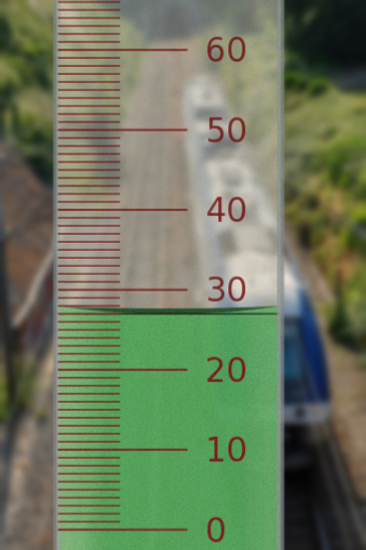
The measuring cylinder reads 27 mL
